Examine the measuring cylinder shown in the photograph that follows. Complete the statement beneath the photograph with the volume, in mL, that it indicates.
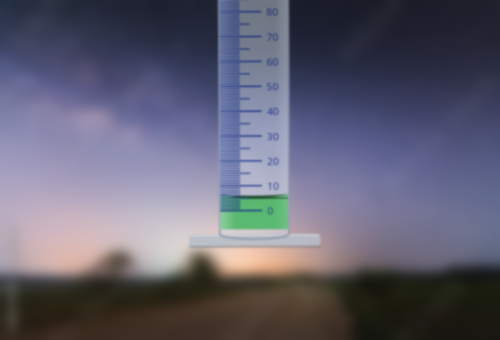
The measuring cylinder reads 5 mL
